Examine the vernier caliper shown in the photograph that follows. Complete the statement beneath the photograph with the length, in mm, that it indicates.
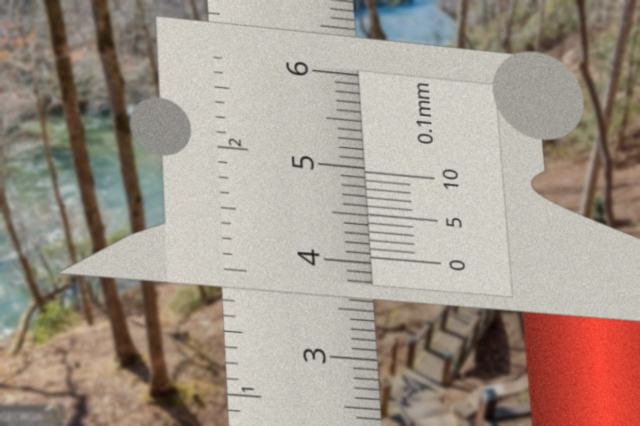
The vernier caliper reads 40.6 mm
